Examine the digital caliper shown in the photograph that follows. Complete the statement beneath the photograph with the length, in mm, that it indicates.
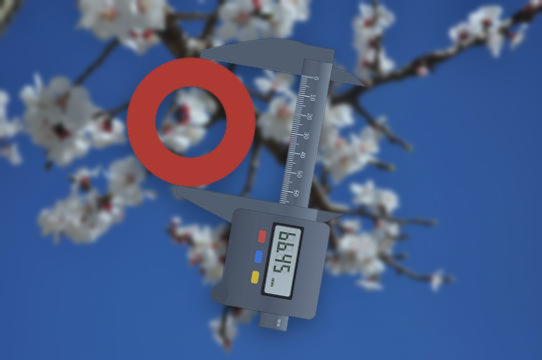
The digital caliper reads 66.45 mm
